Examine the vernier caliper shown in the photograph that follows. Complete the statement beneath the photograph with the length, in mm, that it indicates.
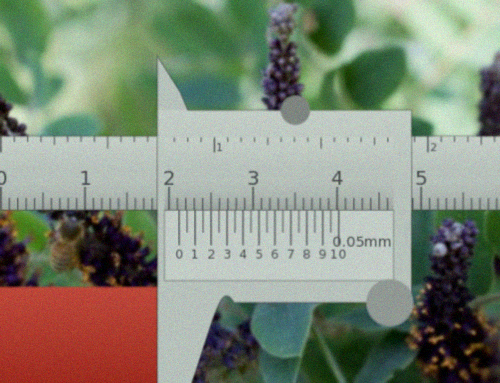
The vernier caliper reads 21.2 mm
